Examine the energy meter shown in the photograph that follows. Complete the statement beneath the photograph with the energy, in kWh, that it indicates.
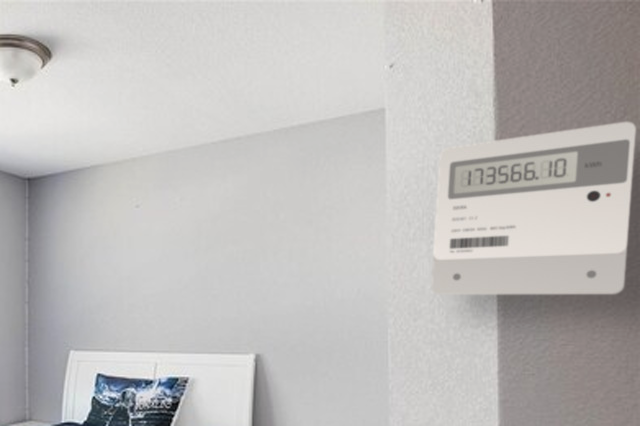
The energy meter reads 173566.10 kWh
